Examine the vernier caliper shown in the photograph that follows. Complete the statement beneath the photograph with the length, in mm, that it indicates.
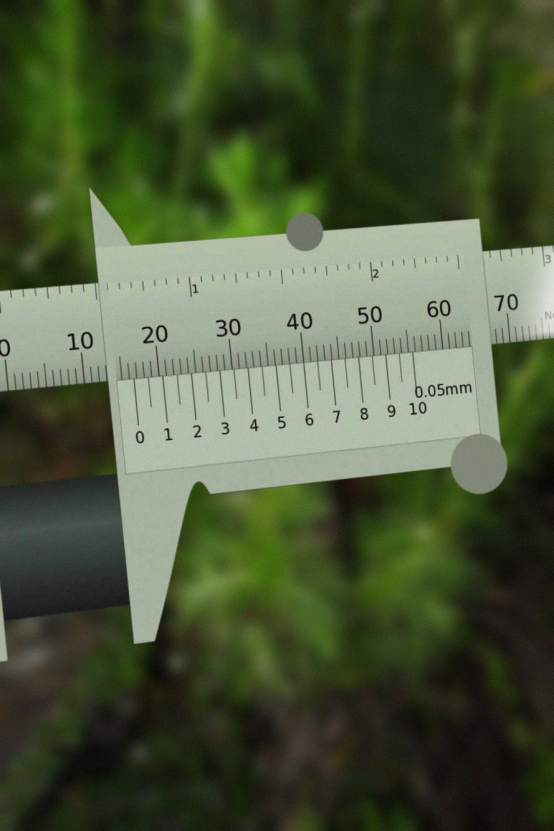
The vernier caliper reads 16.6 mm
